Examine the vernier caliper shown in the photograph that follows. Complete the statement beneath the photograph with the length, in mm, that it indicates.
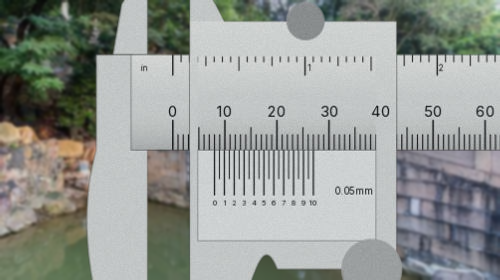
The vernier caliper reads 8.0 mm
